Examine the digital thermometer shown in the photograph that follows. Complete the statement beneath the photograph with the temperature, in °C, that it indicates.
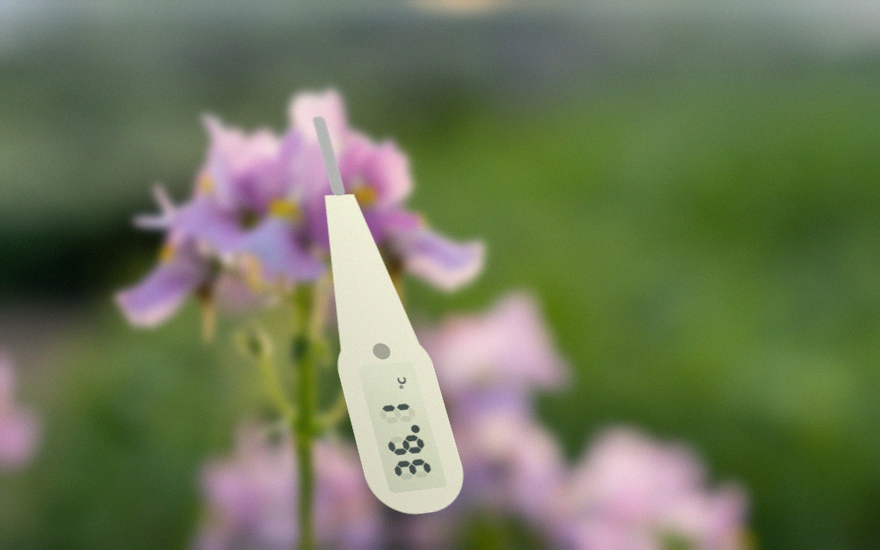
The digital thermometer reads 36.1 °C
